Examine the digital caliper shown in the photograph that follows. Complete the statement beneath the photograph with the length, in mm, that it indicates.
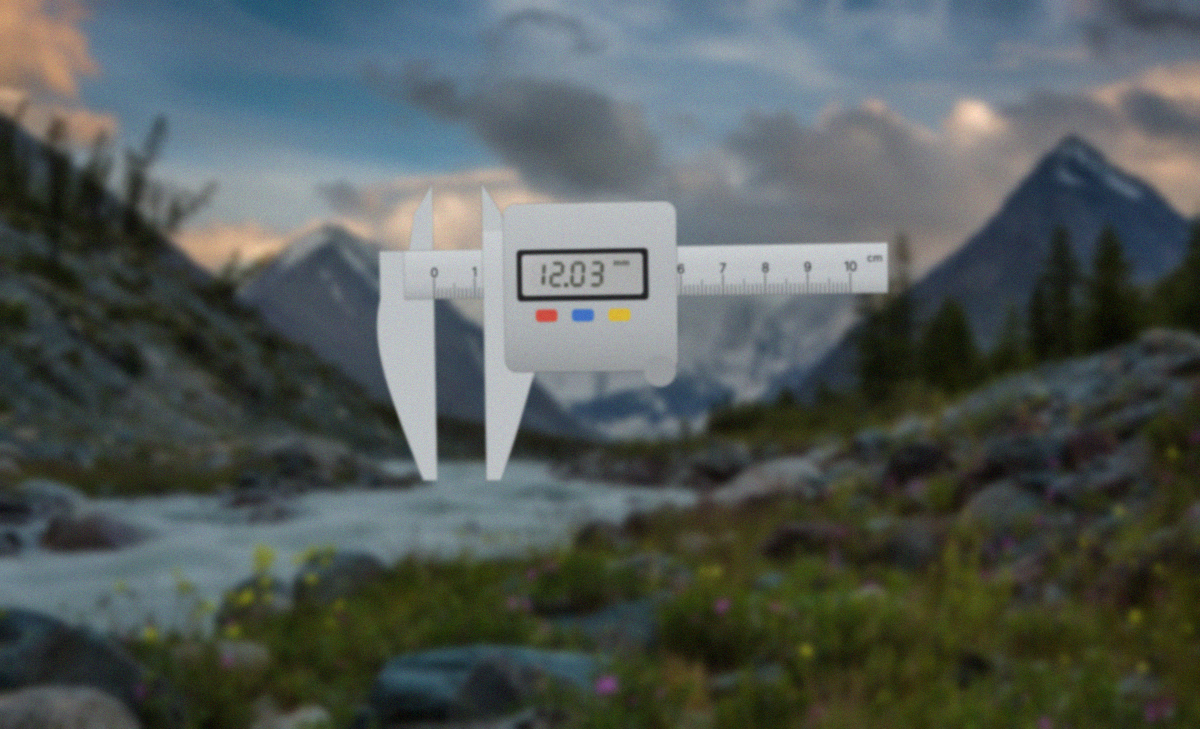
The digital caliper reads 12.03 mm
